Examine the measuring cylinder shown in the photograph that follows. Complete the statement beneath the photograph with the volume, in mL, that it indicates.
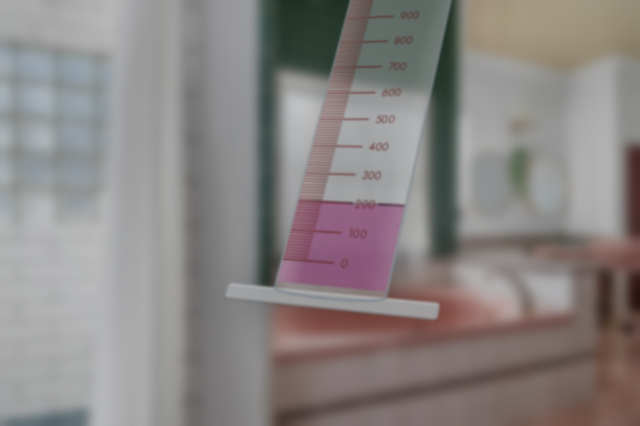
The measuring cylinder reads 200 mL
